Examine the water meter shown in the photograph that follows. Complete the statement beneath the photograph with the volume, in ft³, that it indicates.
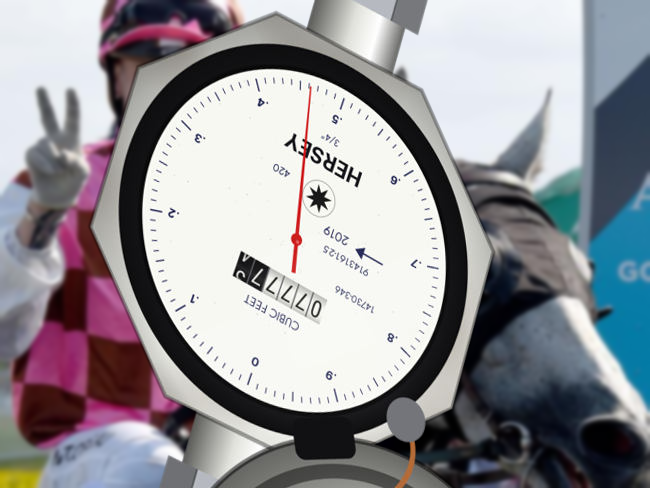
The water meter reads 77773.46 ft³
